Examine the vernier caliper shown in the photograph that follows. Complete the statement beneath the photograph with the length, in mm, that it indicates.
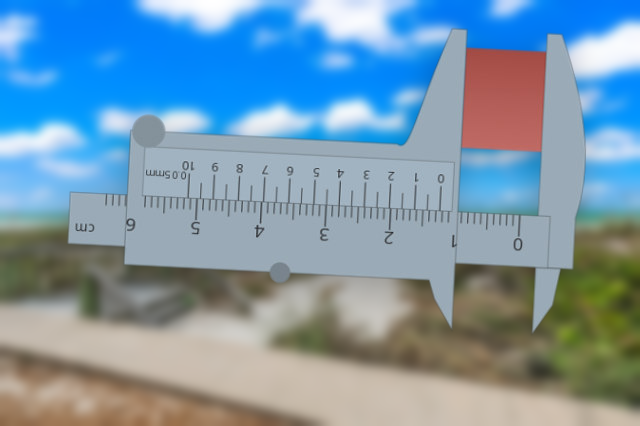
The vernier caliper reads 12.4 mm
